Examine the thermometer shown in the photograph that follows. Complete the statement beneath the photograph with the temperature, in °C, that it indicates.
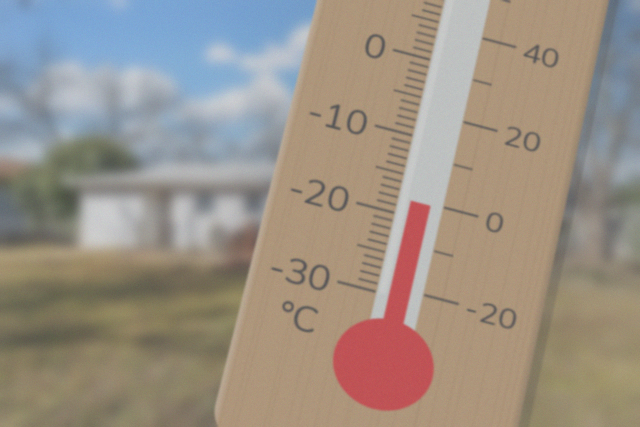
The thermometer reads -18 °C
